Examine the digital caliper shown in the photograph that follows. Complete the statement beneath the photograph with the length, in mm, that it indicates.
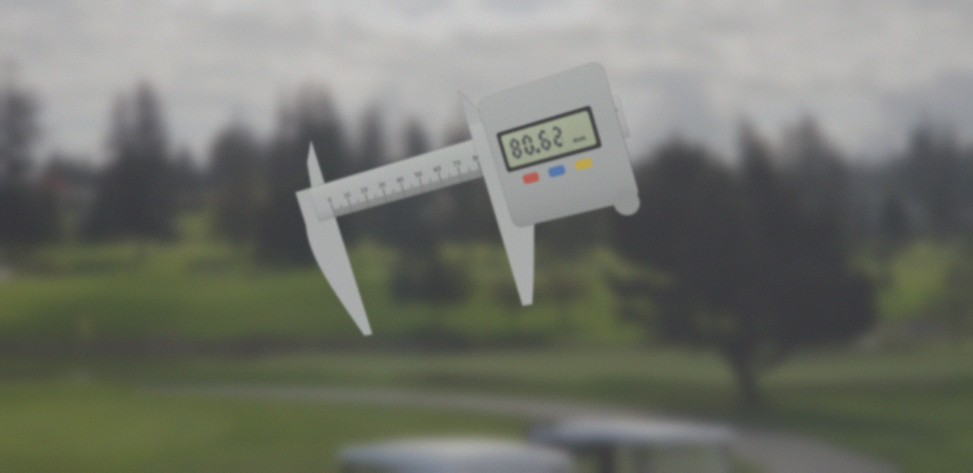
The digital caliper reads 80.62 mm
